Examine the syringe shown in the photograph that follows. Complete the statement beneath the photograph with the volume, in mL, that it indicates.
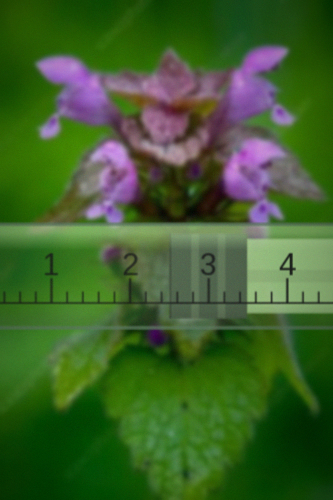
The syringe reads 2.5 mL
